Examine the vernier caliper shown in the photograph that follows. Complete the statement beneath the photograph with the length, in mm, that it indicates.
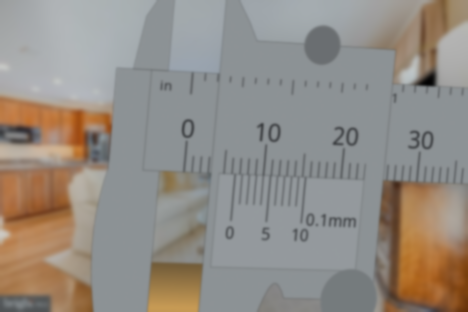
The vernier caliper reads 6.4 mm
